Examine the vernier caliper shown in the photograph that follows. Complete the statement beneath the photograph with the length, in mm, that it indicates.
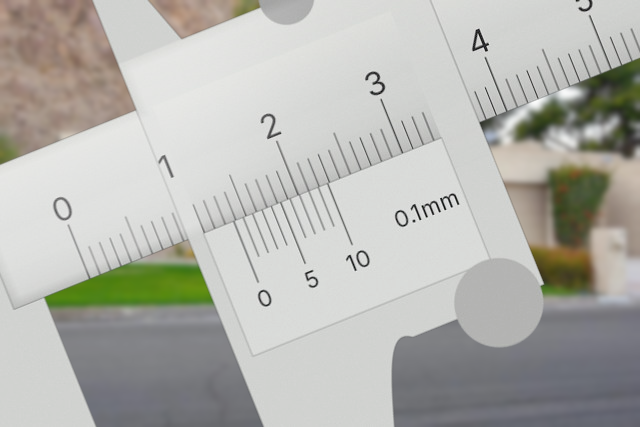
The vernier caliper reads 13.8 mm
